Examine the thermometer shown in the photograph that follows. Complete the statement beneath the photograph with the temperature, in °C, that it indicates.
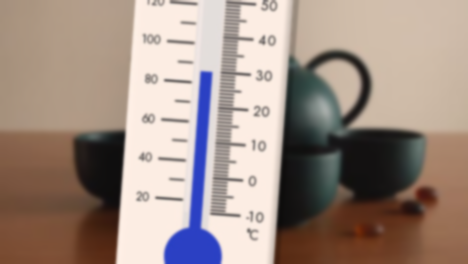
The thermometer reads 30 °C
